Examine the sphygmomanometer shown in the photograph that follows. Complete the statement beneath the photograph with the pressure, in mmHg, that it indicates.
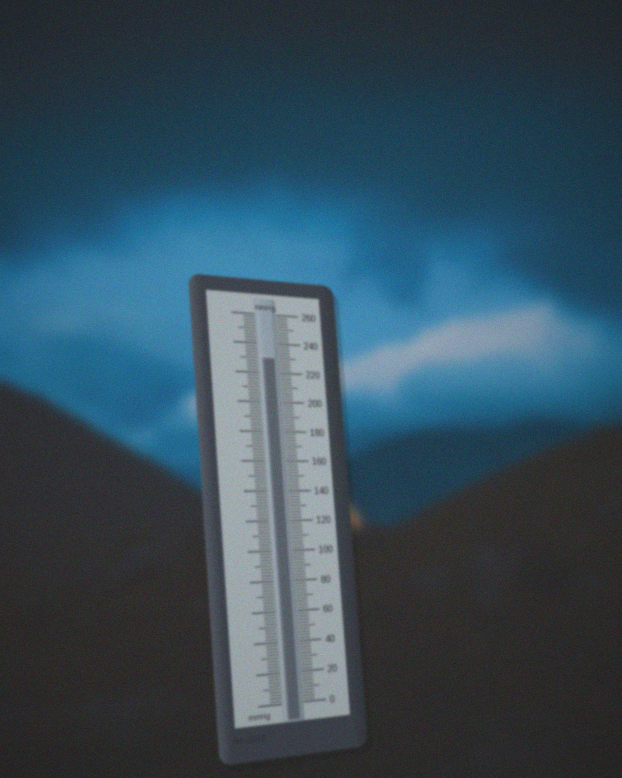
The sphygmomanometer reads 230 mmHg
